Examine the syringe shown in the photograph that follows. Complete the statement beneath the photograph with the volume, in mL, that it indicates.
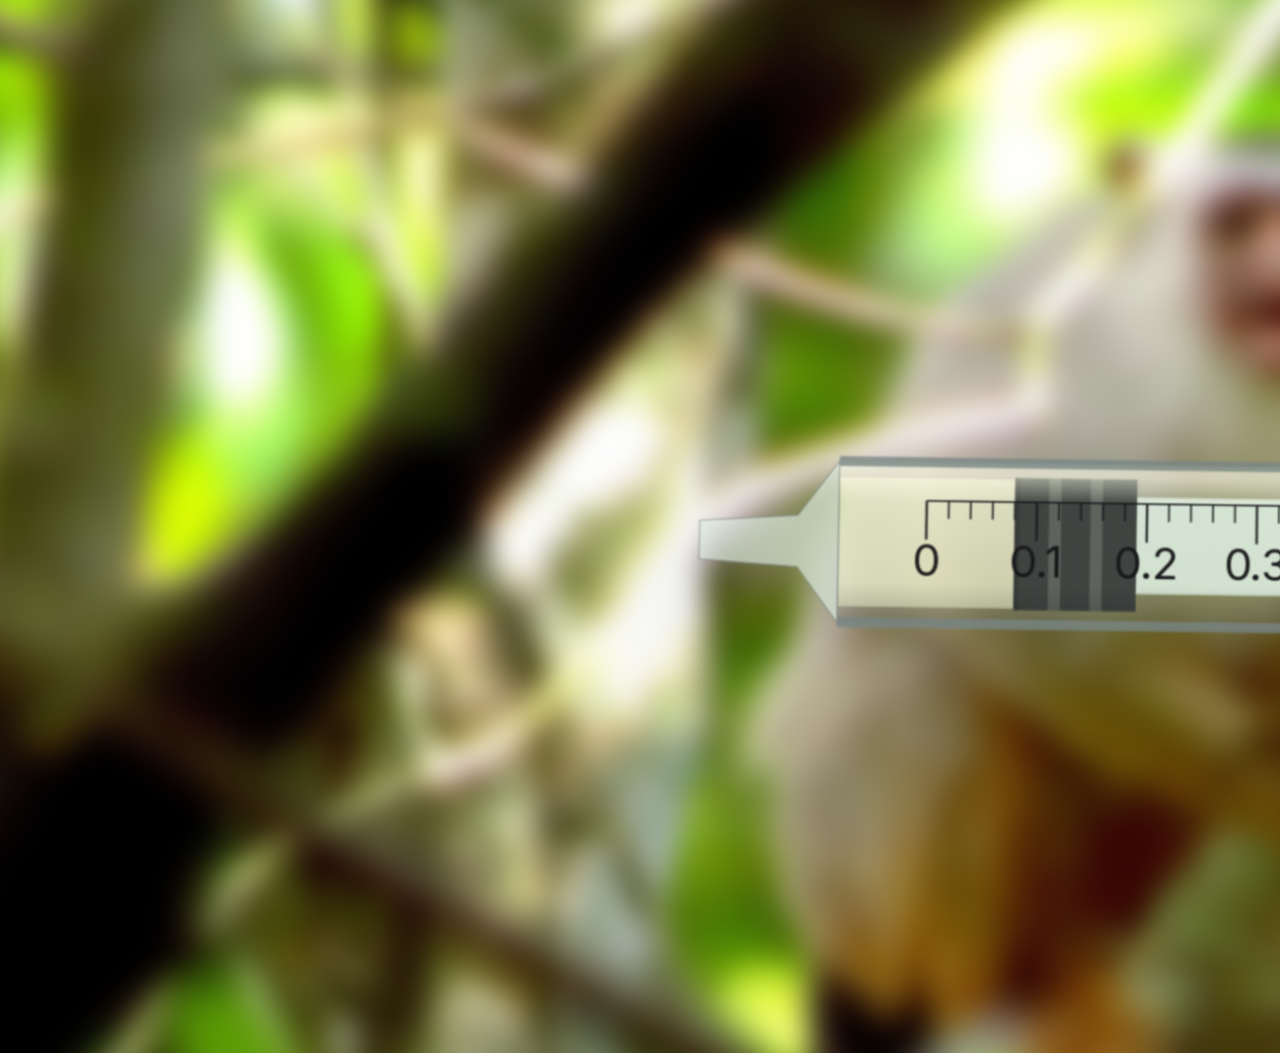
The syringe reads 0.08 mL
